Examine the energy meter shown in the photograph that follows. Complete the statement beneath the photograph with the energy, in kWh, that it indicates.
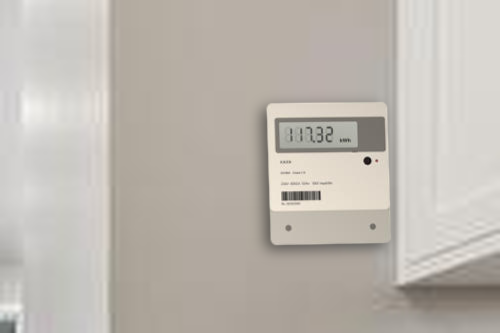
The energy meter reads 117.32 kWh
